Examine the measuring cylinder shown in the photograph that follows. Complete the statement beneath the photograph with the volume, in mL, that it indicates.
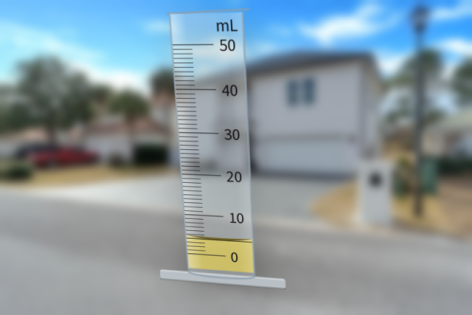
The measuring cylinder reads 4 mL
